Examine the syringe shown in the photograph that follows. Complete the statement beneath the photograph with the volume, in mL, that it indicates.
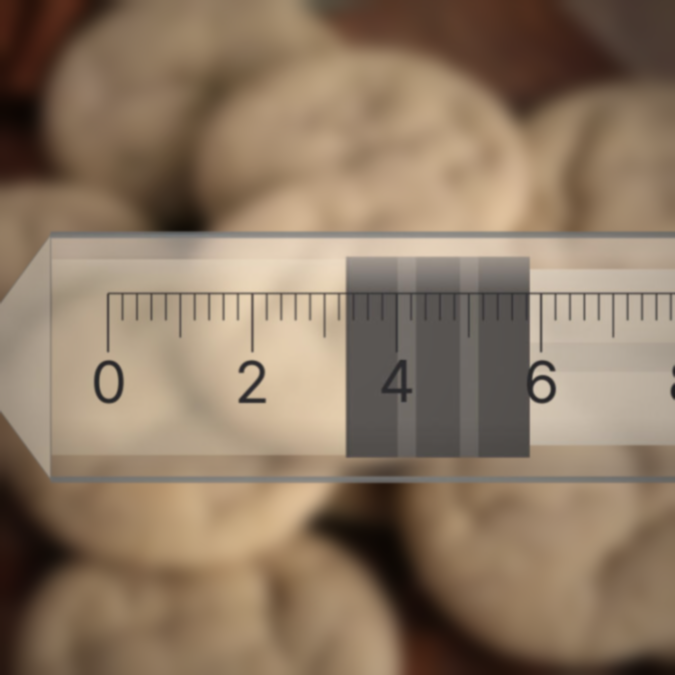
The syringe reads 3.3 mL
